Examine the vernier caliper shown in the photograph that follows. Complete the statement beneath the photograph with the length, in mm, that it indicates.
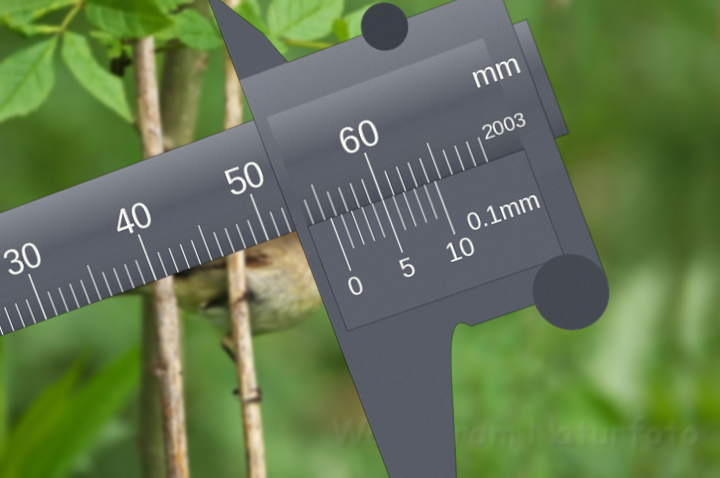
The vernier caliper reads 55.5 mm
